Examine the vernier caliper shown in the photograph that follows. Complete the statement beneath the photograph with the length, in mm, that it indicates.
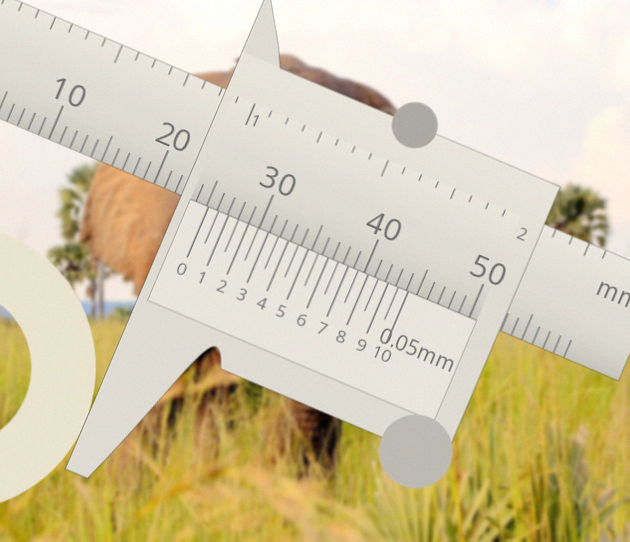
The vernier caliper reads 25.2 mm
